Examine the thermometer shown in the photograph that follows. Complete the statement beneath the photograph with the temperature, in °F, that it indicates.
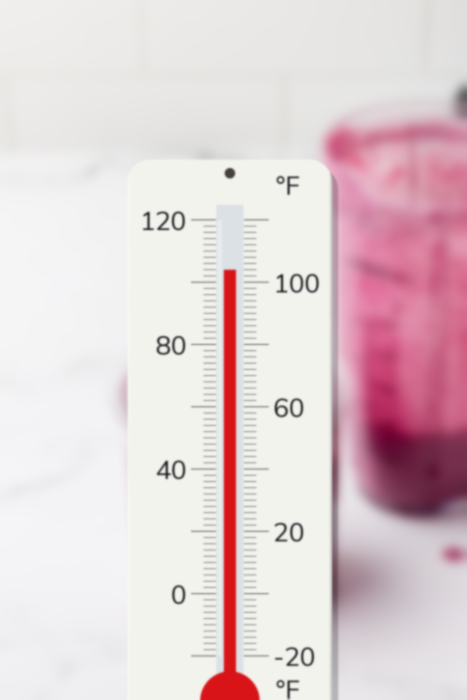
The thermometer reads 104 °F
